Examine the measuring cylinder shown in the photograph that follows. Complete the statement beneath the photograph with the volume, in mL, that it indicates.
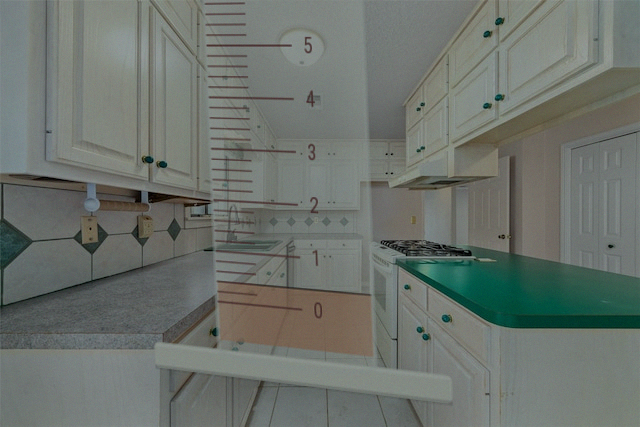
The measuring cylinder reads 0.4 mL
